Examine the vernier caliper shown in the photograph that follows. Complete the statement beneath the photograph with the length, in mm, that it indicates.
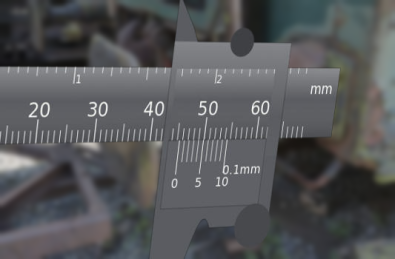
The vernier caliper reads 45.4 mm
